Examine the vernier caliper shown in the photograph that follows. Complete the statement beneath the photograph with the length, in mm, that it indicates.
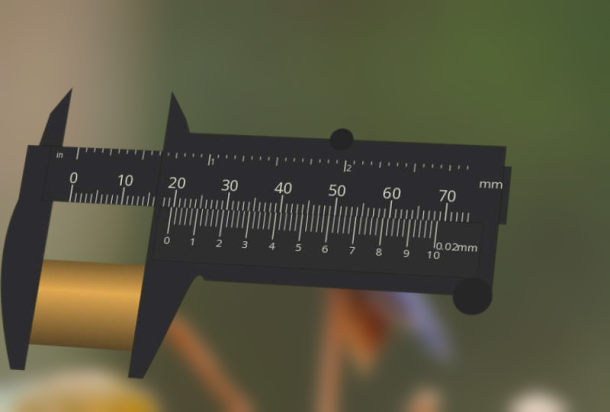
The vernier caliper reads 19.6 mm
